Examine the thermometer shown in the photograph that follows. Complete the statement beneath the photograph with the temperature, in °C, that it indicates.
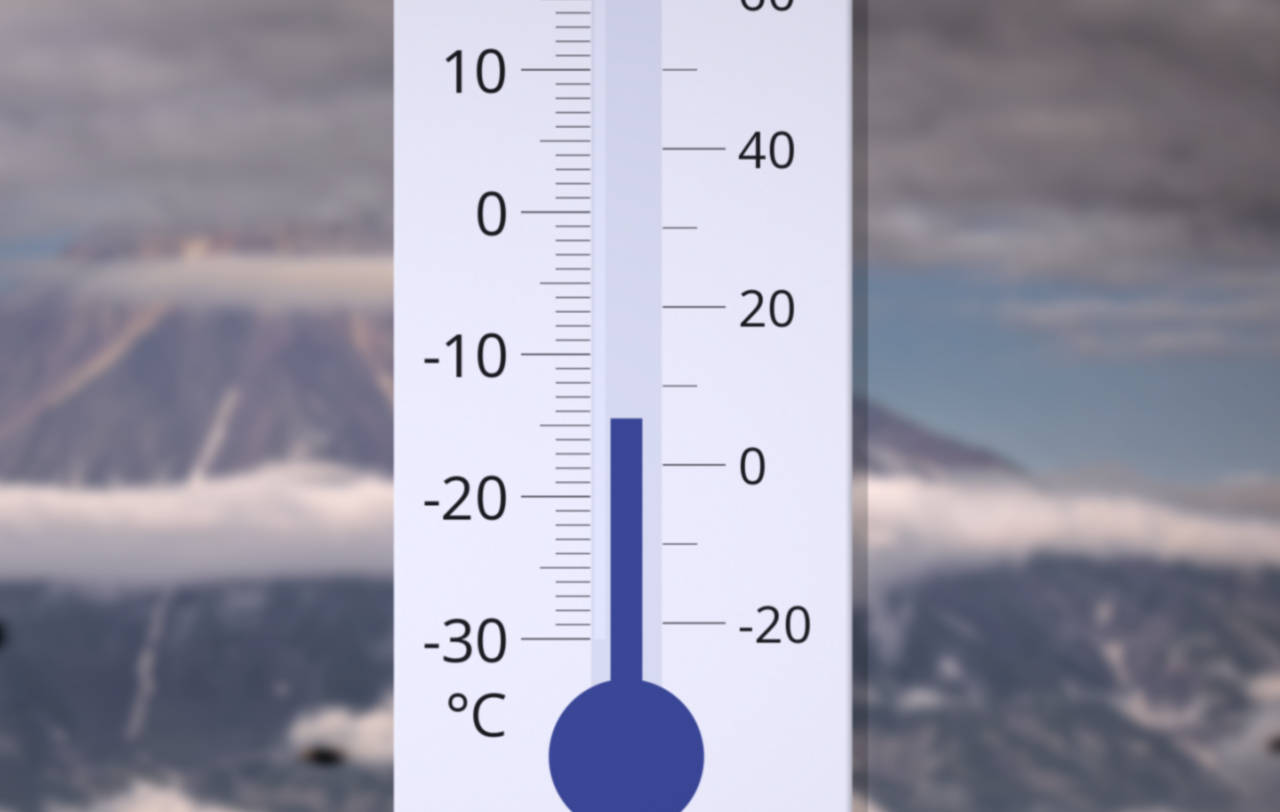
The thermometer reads -14.5 °C
